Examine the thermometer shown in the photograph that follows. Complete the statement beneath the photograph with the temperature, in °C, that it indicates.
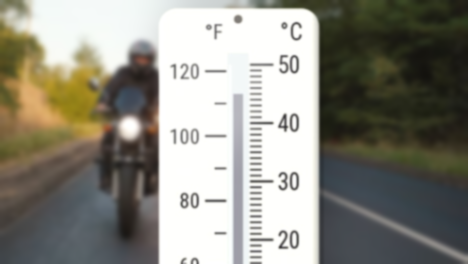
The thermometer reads 45 °C
